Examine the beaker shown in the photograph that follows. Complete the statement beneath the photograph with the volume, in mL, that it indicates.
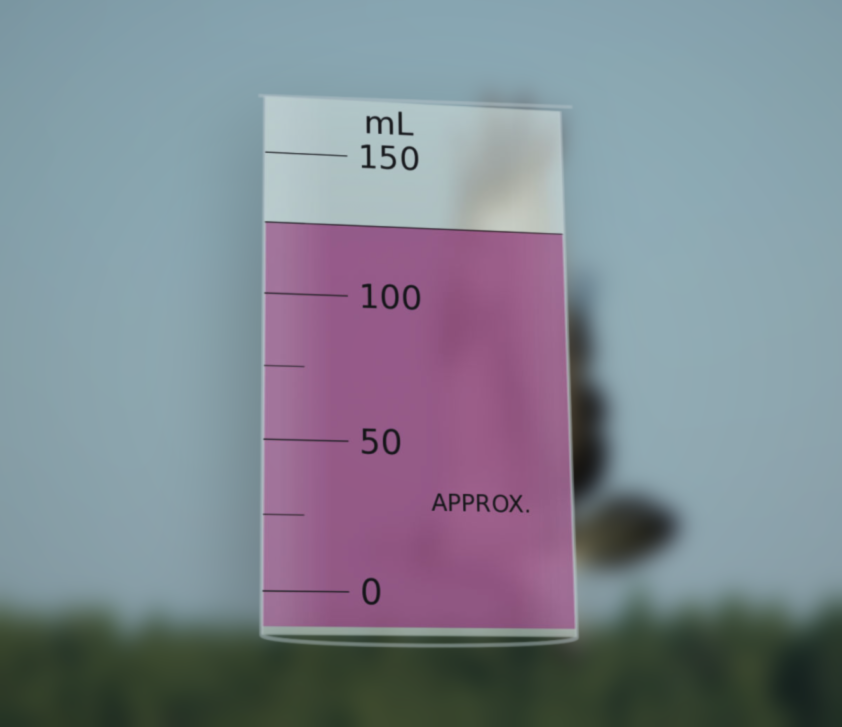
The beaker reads 125 mL
